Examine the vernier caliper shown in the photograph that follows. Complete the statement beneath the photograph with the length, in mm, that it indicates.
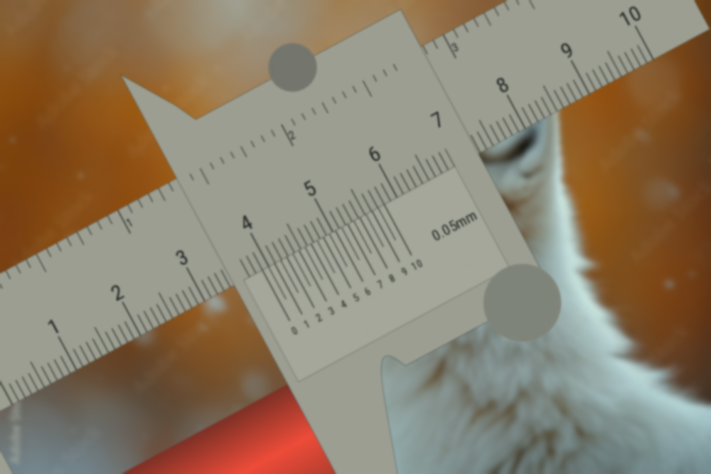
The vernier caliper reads 39.0 mm
